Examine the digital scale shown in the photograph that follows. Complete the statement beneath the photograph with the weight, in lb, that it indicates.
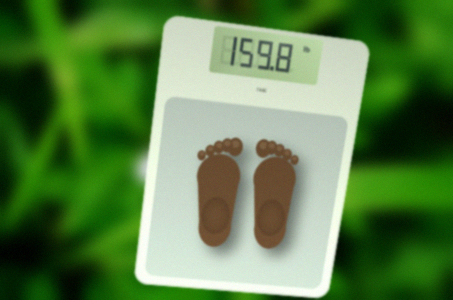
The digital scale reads 159.8 lb
